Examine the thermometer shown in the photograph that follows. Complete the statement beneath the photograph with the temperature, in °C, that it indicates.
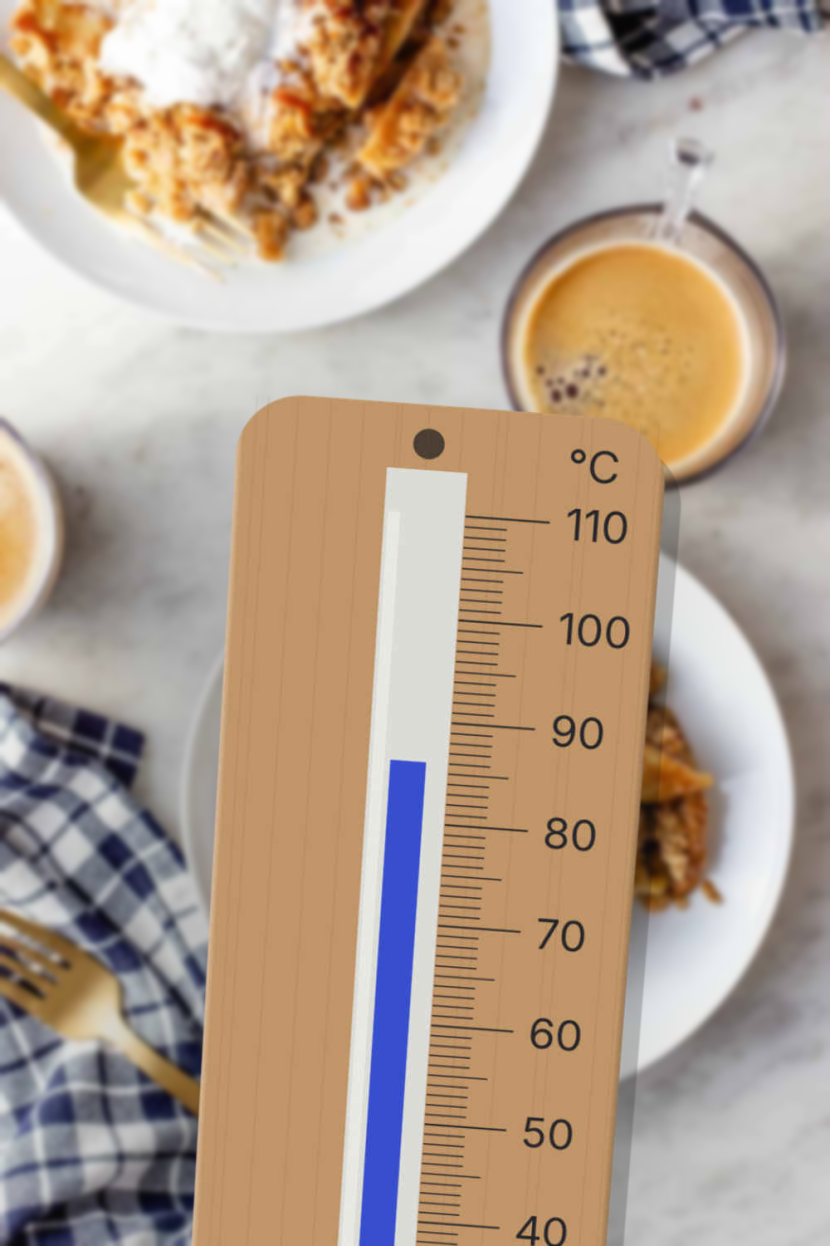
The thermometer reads 86 °C
